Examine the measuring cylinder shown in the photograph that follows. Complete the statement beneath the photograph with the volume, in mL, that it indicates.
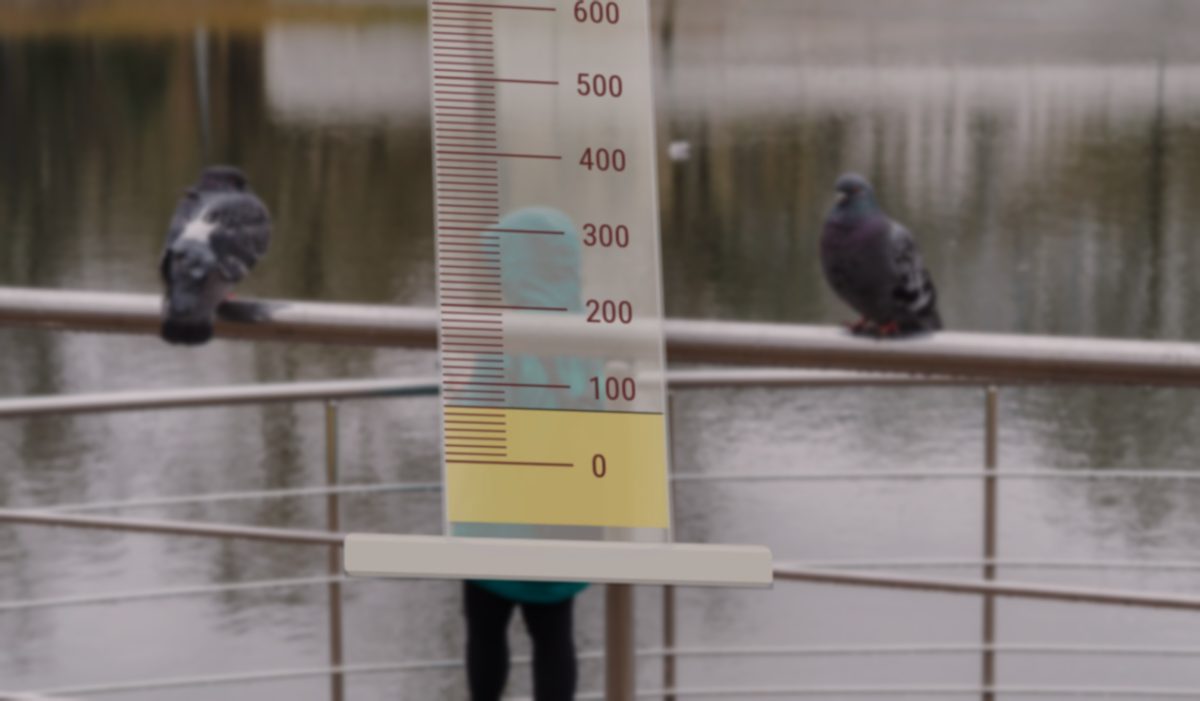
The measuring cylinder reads 70 mL
